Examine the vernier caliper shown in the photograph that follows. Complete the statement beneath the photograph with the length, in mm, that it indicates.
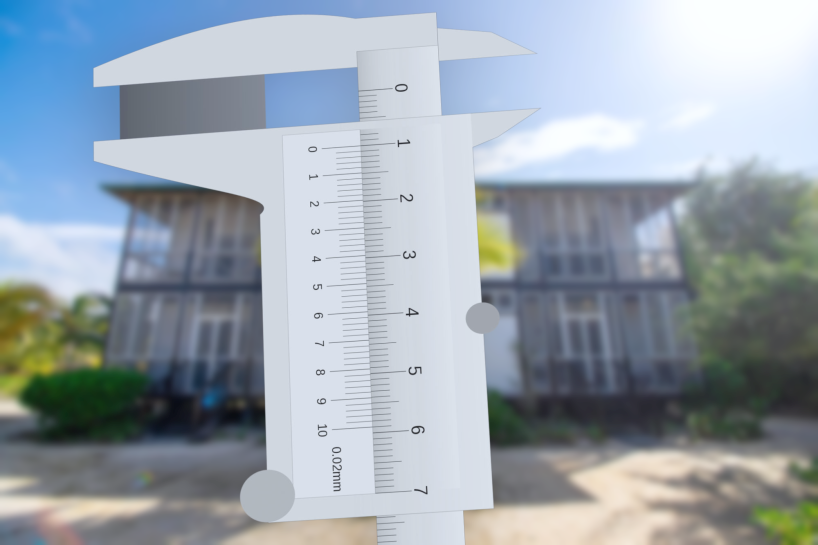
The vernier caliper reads 10.0 mm
